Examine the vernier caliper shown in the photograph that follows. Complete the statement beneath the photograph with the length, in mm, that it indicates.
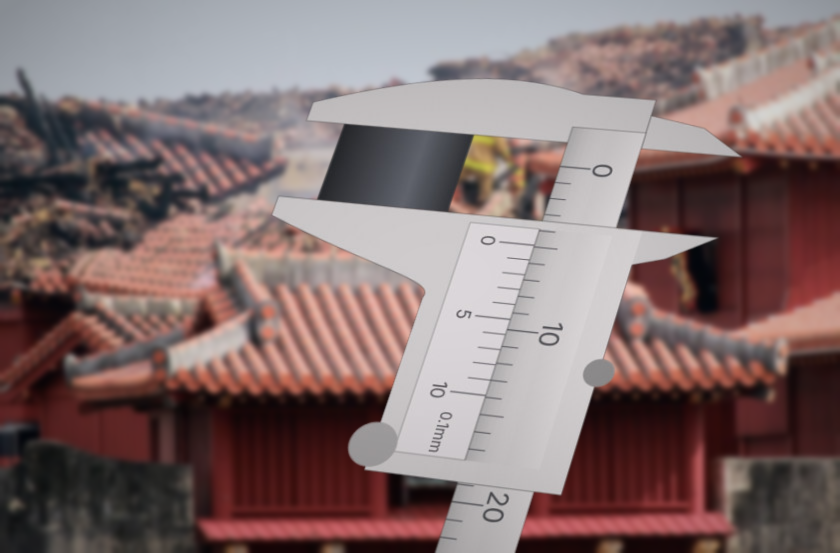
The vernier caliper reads 4.9 mm
